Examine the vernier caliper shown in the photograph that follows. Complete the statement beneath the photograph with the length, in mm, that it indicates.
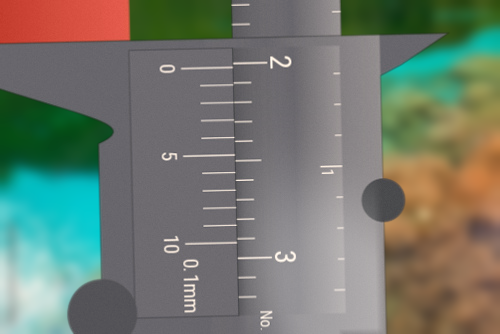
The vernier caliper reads 20.2 mm
